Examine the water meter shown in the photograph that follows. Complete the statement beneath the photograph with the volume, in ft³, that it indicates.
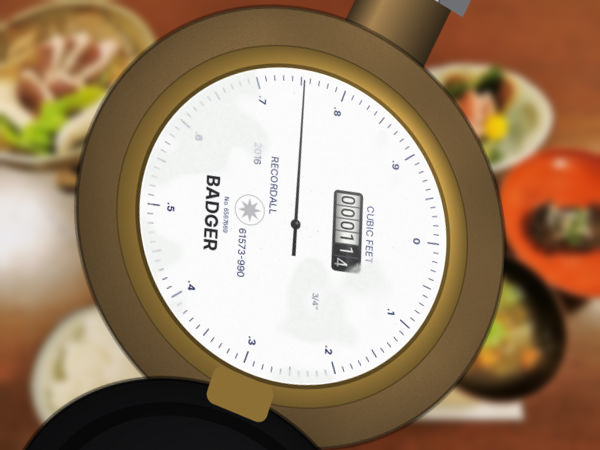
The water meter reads 113.75 ft³
